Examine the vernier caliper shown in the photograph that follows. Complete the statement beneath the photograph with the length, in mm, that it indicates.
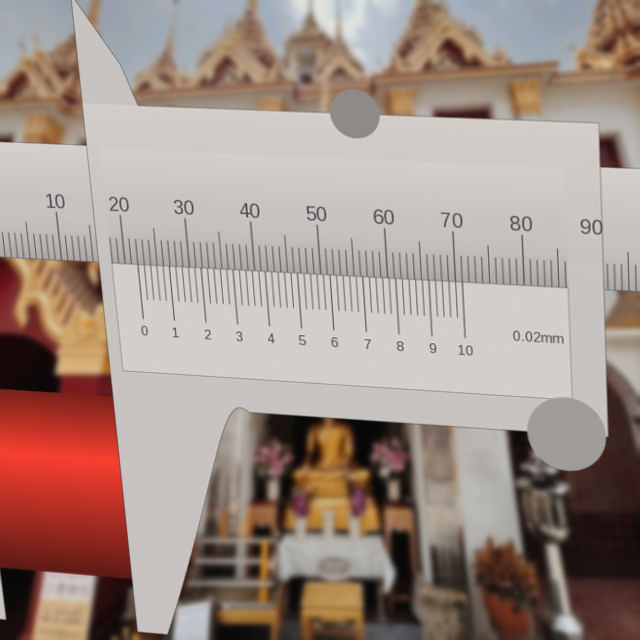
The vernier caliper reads 22.0 mm
